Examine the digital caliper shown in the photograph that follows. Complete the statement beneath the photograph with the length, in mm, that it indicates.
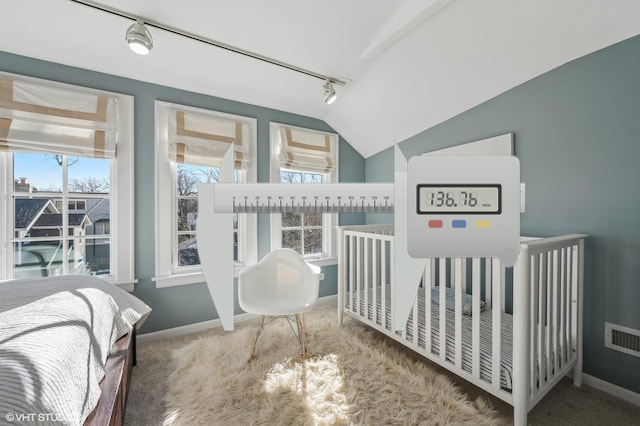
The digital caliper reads 136.76 mm
